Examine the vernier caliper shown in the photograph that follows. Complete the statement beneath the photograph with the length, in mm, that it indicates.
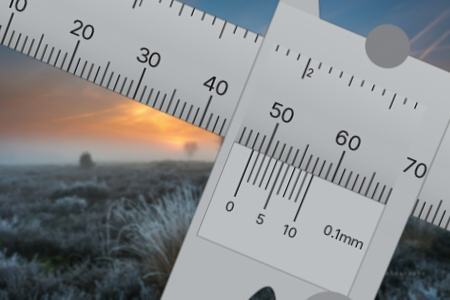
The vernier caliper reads 48.2 mm
